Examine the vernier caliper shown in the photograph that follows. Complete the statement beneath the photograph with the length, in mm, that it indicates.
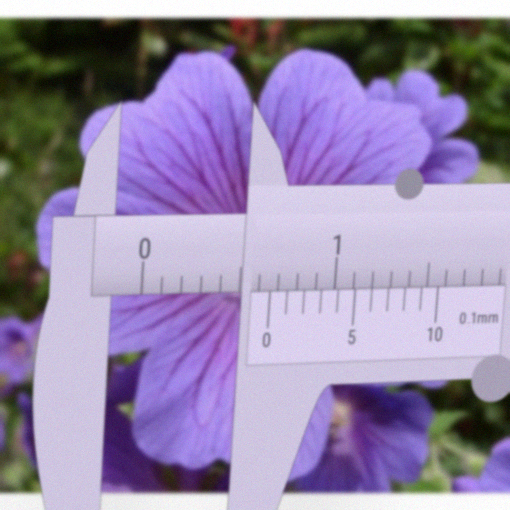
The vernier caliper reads 6.6 mm
